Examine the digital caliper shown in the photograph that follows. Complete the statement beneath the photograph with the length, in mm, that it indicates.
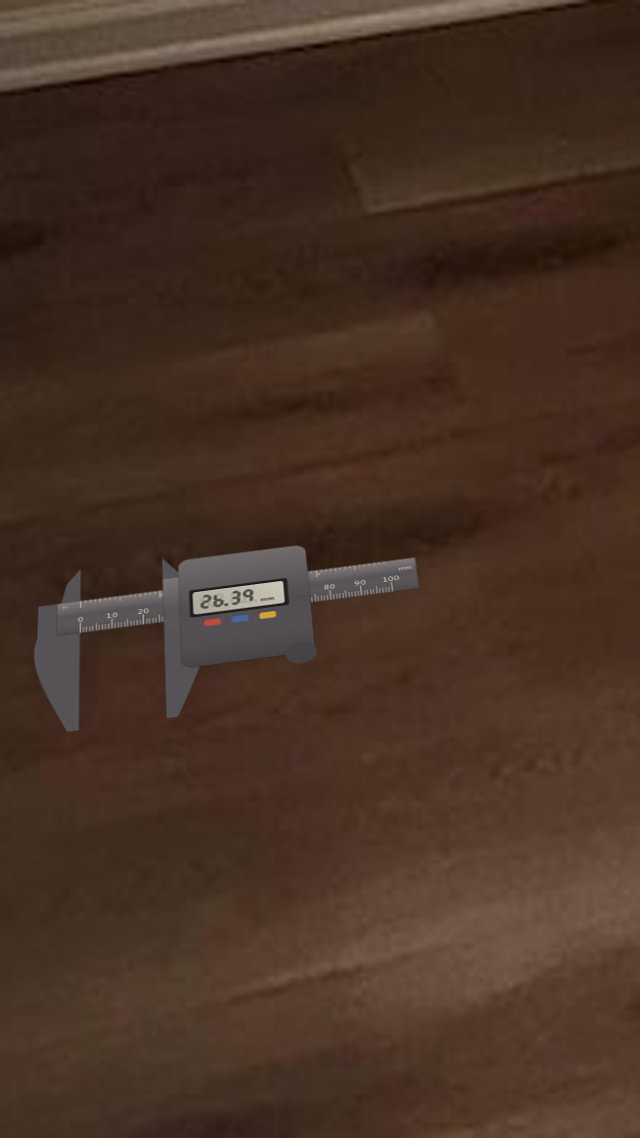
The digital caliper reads 26.39 mm
